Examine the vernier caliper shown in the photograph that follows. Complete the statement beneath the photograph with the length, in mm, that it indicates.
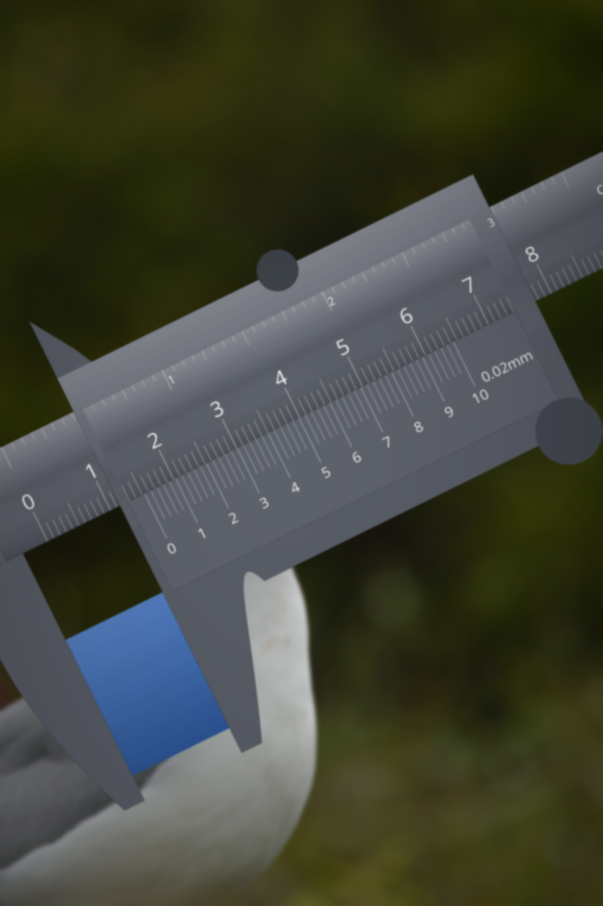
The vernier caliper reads 15.4 mm
